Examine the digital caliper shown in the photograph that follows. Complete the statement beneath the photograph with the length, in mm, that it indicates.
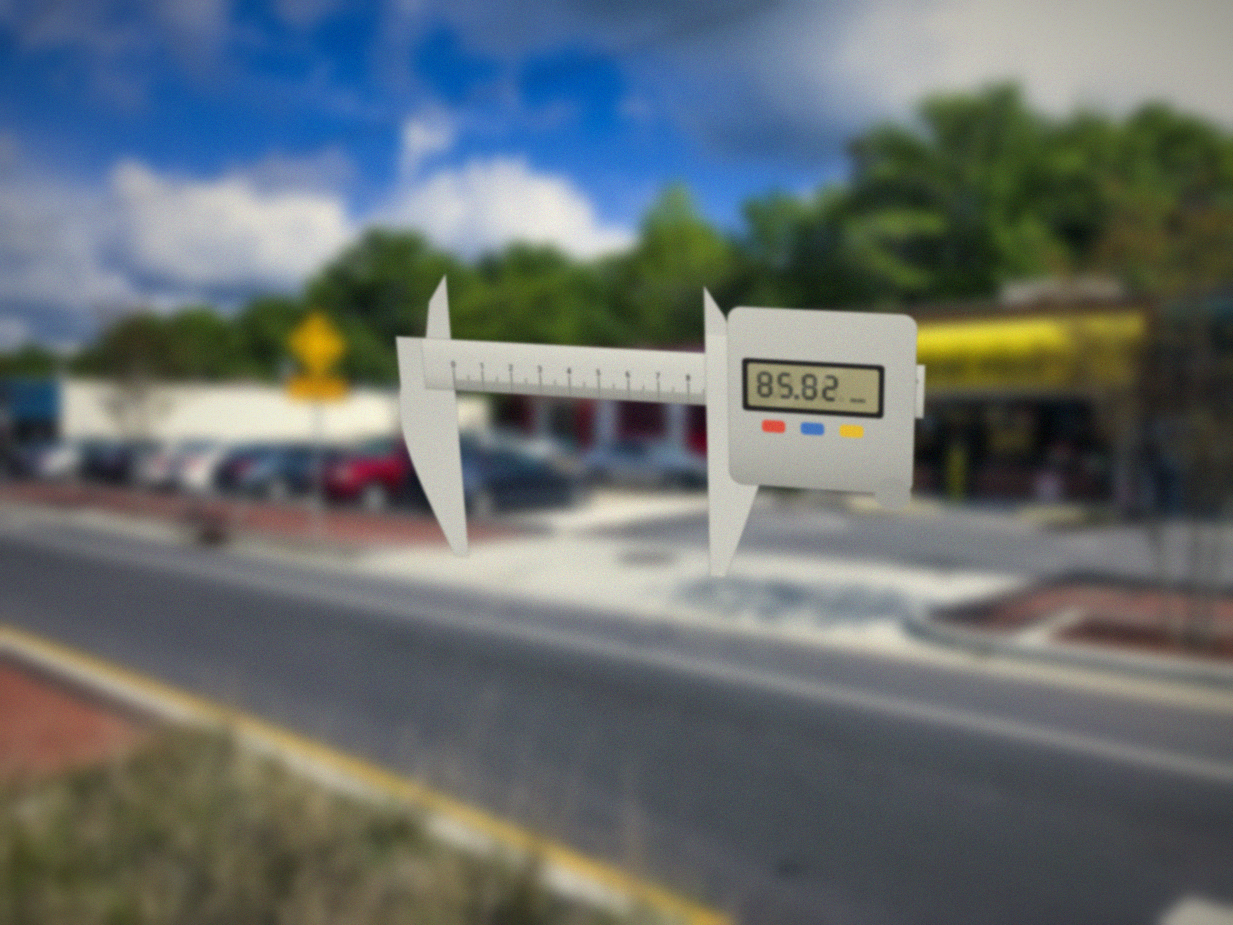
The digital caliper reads 85.82 mm
